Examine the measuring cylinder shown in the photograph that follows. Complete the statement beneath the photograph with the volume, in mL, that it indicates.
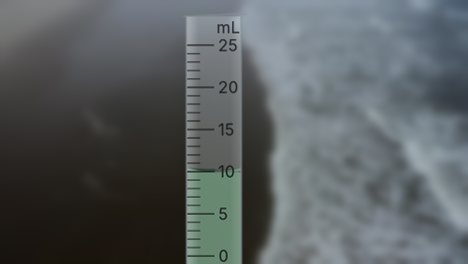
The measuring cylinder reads 10 mL
